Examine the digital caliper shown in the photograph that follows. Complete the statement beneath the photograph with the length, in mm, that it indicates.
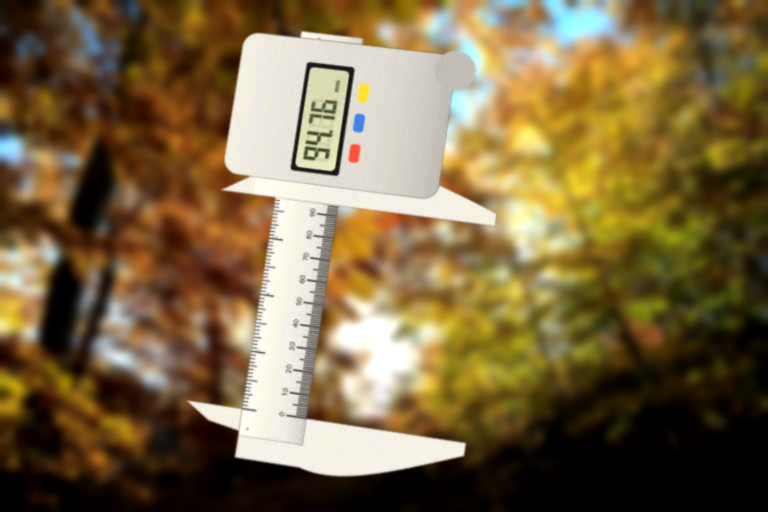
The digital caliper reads 94.76 mm
